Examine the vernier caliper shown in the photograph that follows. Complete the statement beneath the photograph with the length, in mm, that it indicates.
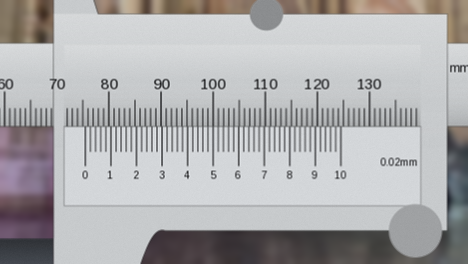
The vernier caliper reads 75.5 mm
